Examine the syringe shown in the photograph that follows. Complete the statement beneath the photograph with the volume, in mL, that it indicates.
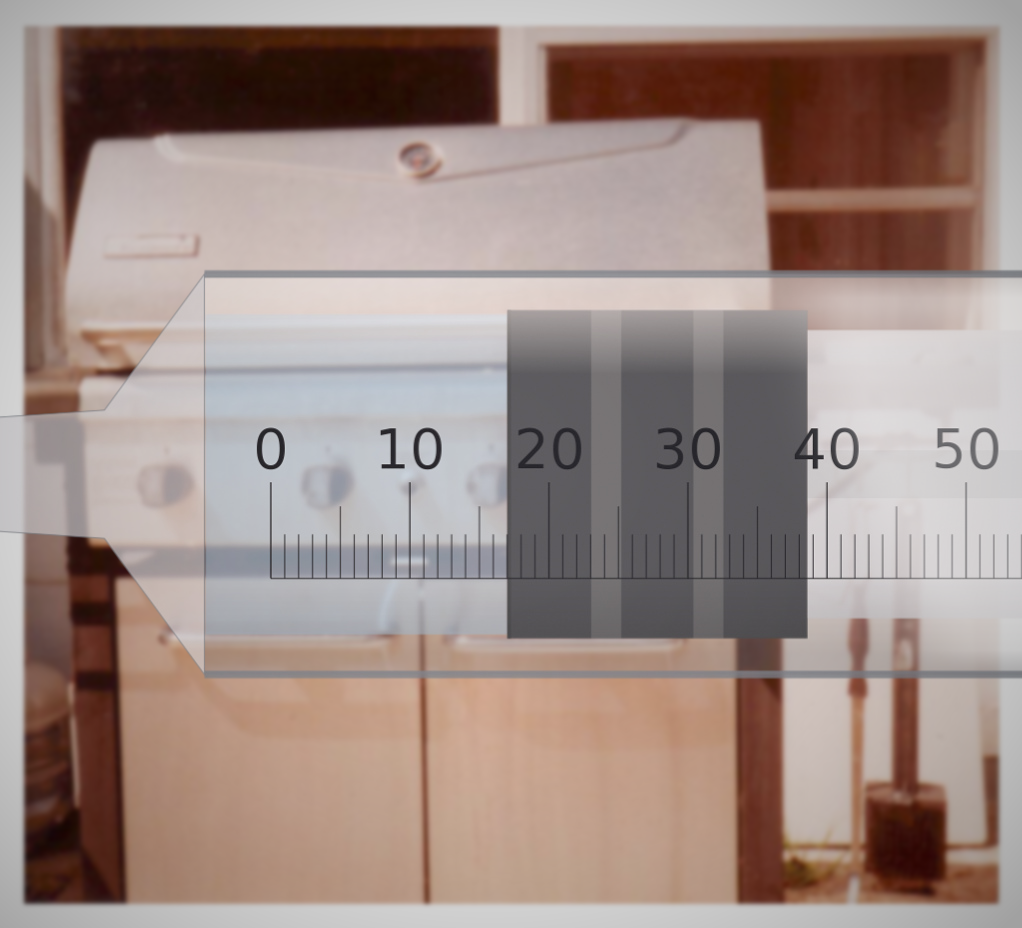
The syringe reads 17 mL
